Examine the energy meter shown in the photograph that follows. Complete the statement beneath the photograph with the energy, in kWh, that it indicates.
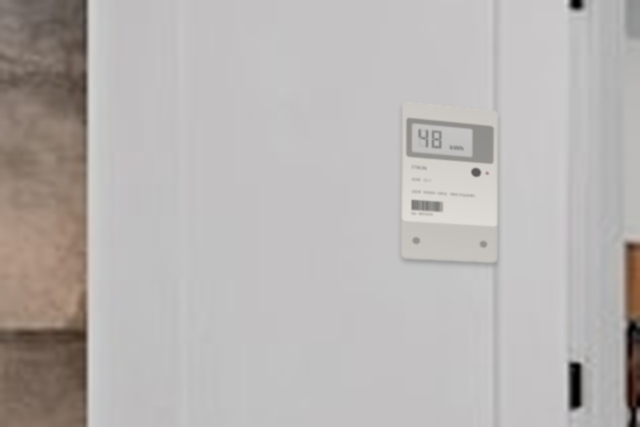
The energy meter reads 48 kWh
